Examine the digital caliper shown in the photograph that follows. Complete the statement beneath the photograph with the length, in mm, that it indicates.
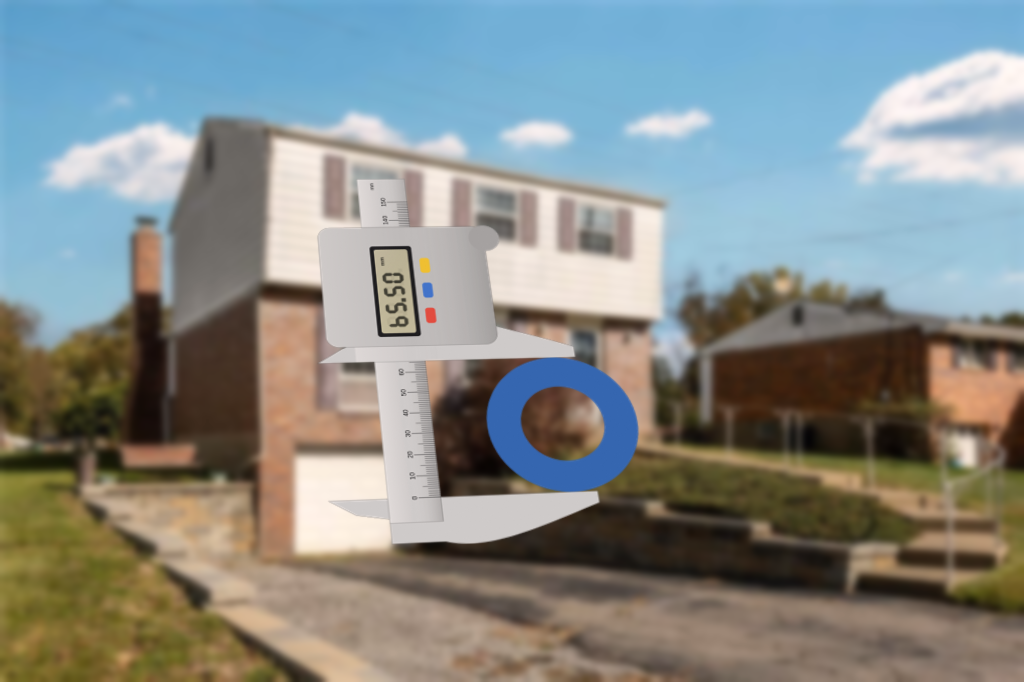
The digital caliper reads 65.50 mm
